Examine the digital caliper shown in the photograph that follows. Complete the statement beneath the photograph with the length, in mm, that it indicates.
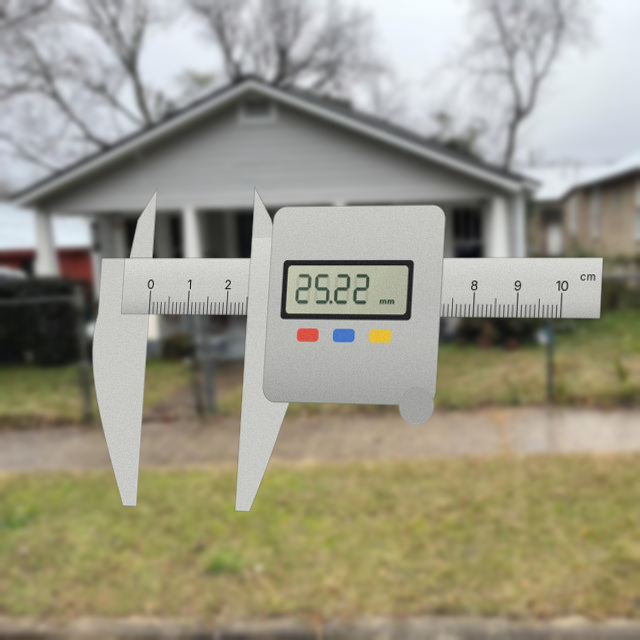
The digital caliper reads 25.22 mm
